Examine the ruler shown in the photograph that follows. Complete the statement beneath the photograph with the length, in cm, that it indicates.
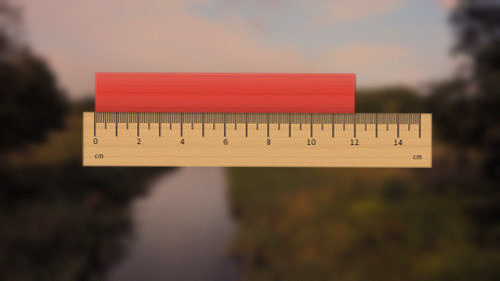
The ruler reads 12 cm
